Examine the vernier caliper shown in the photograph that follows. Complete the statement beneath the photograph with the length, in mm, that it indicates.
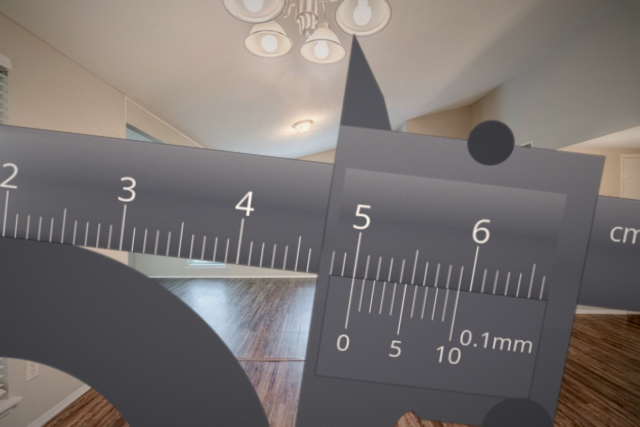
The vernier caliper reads 50.0 mm
